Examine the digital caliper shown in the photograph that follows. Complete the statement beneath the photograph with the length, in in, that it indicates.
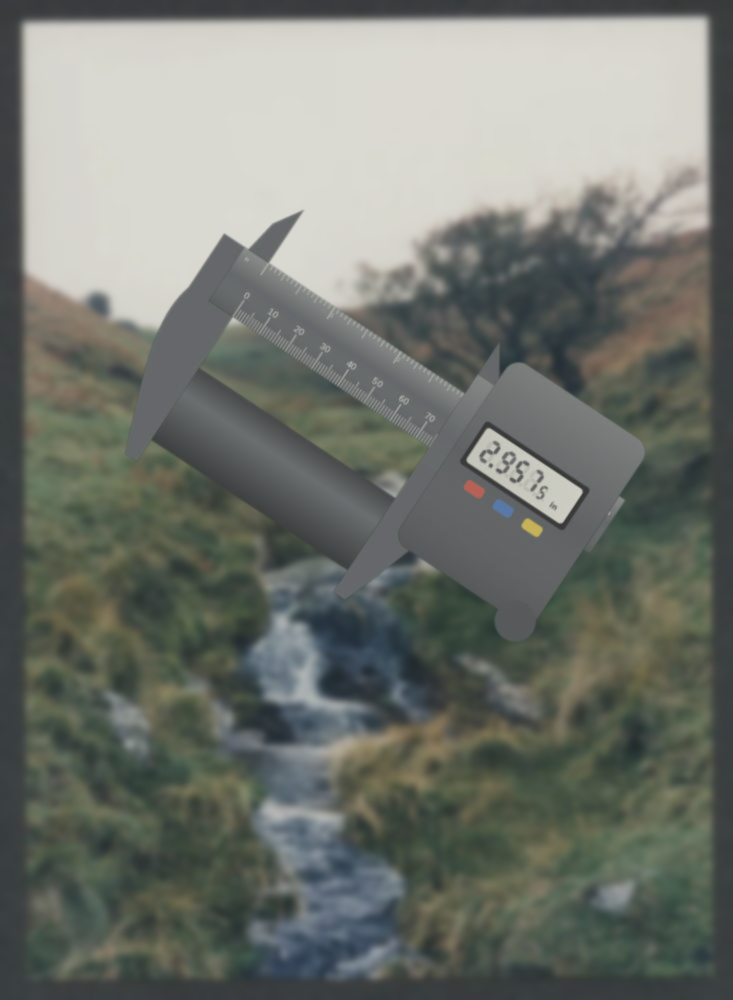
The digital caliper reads 2.9575 in
